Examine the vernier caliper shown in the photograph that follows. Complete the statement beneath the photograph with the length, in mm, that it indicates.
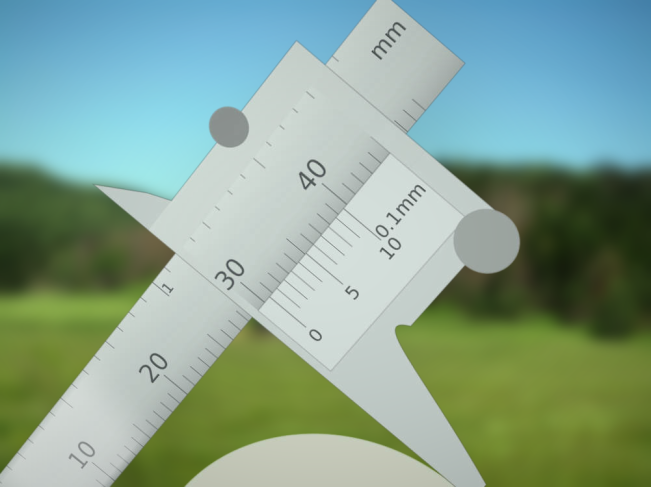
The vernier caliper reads 30.6 mm
